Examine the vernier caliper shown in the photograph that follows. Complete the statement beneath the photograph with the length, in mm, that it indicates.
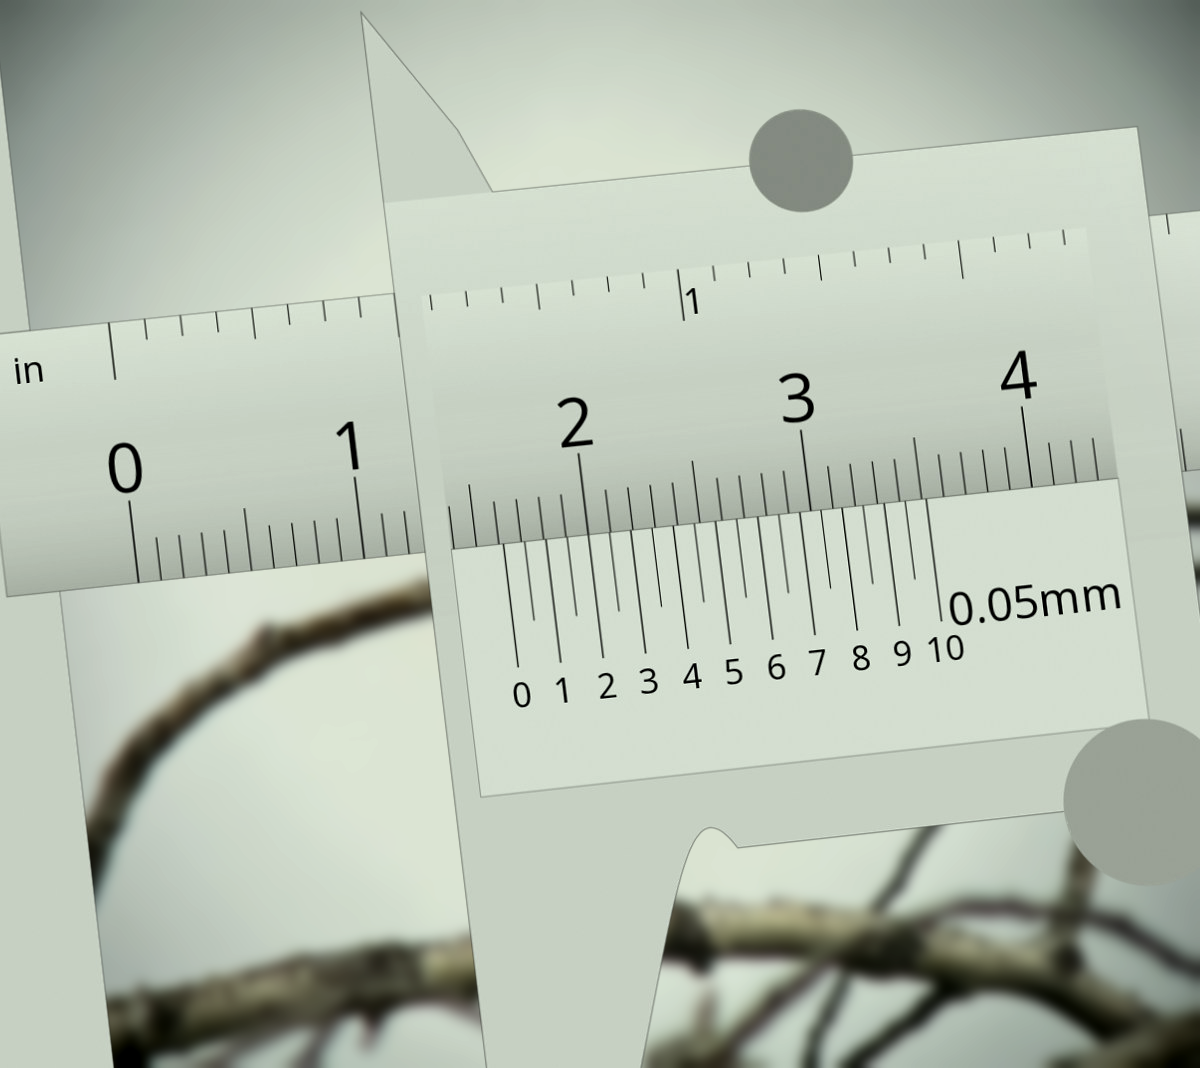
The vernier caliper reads 16.2 mm
